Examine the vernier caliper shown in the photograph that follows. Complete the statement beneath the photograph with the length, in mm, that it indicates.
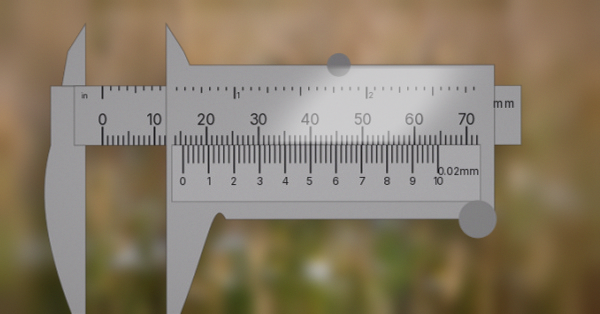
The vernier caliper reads 15.5 mm
